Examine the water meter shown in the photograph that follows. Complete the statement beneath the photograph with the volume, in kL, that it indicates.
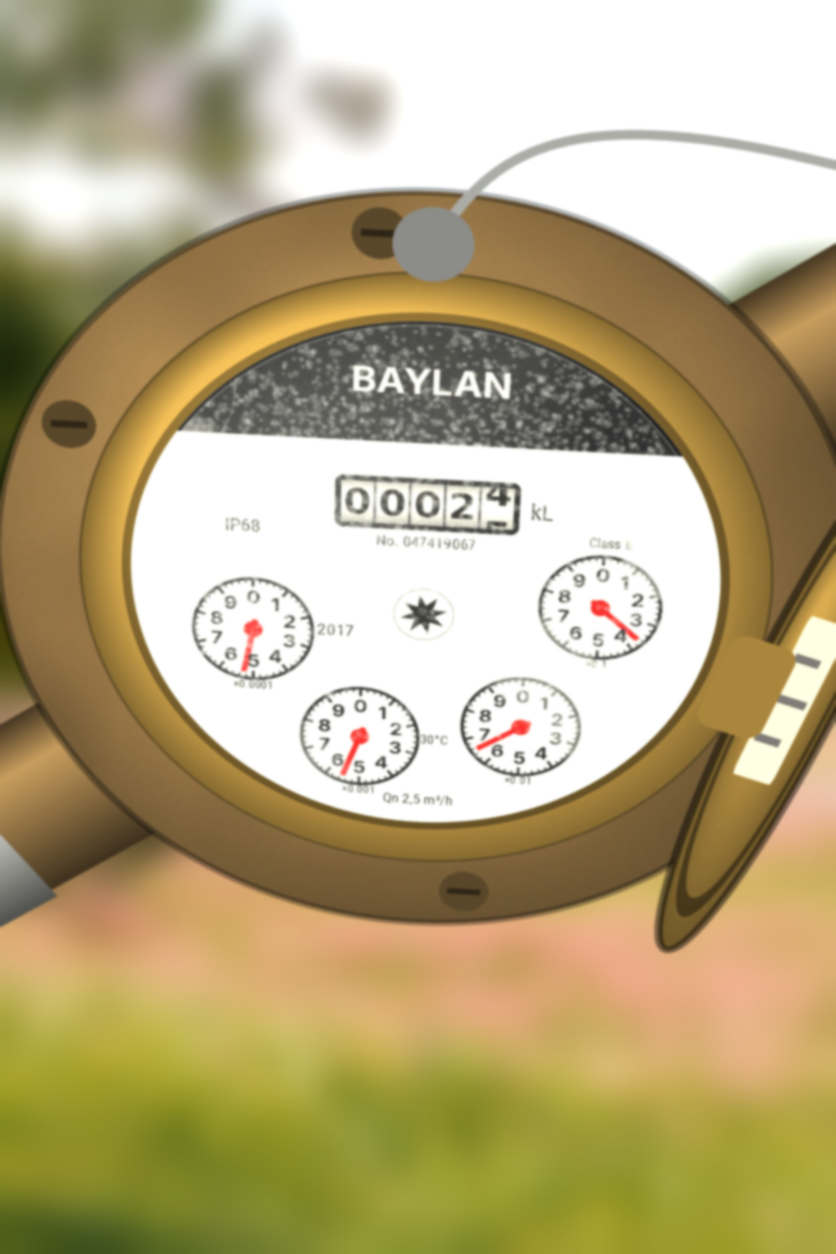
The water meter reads 24.3655 kL
